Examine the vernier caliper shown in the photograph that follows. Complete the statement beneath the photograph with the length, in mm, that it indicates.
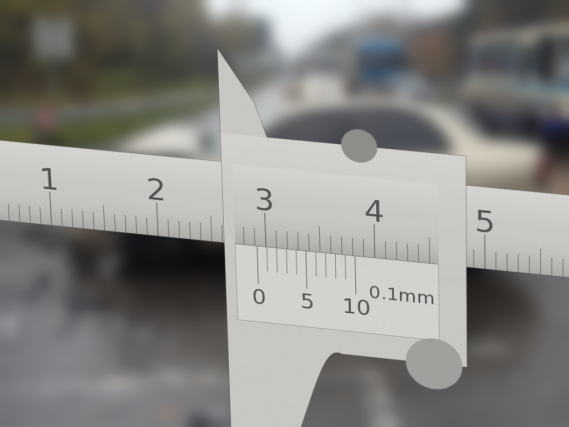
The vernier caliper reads 29.2 mm
